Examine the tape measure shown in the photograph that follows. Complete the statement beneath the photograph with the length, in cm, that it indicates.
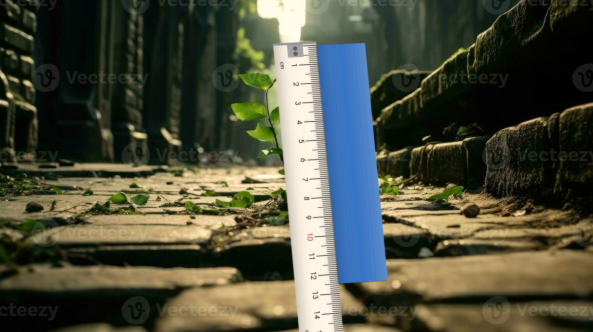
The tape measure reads 12.5 cm
